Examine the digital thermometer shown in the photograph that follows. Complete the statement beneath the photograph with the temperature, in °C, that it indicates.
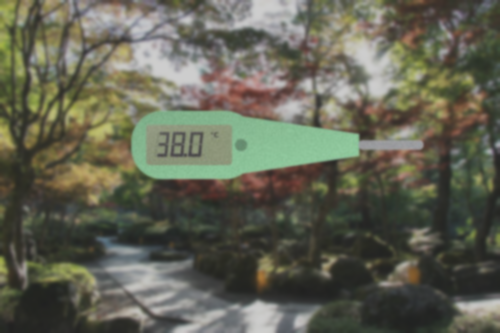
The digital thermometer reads 38.0 °C
